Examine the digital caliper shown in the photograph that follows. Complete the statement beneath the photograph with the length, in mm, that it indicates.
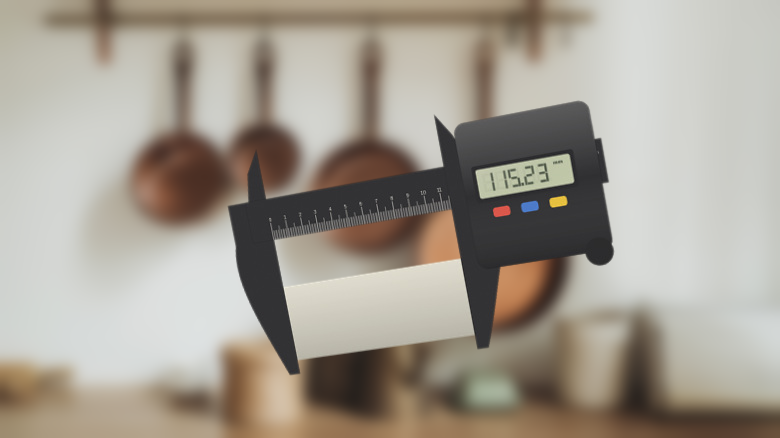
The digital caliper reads 115.23 mm
